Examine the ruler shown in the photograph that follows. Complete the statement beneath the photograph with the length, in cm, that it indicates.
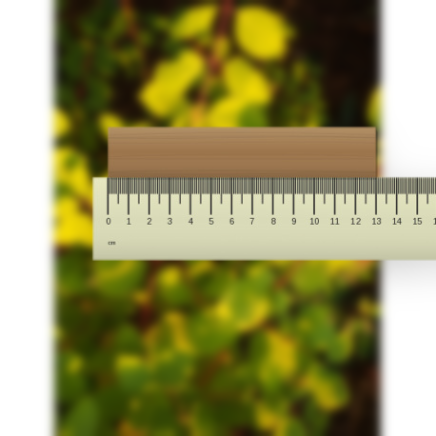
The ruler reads 13 cm
